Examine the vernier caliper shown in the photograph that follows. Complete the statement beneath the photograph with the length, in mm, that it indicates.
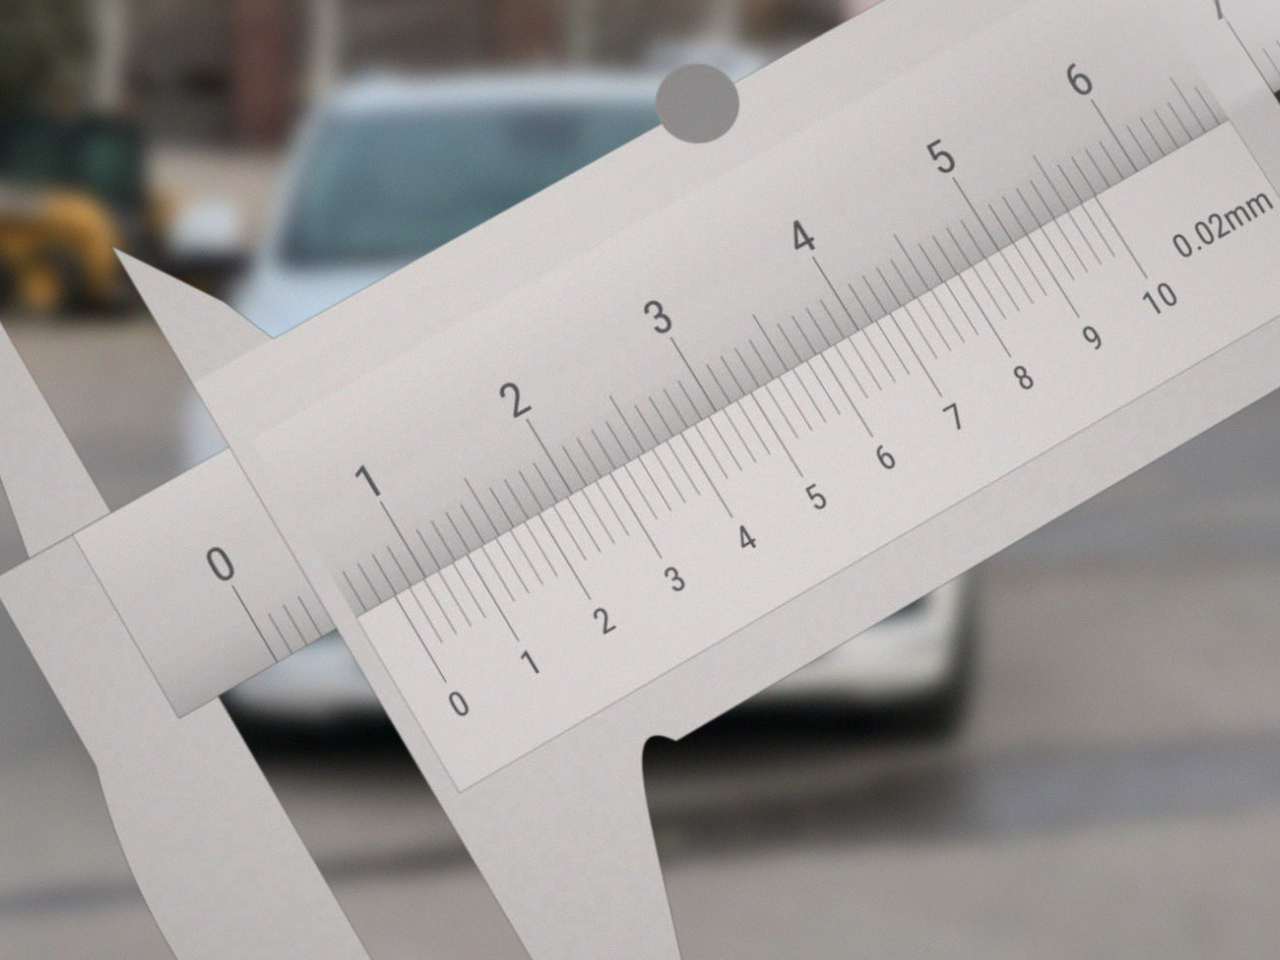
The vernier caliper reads 7.9 mm
